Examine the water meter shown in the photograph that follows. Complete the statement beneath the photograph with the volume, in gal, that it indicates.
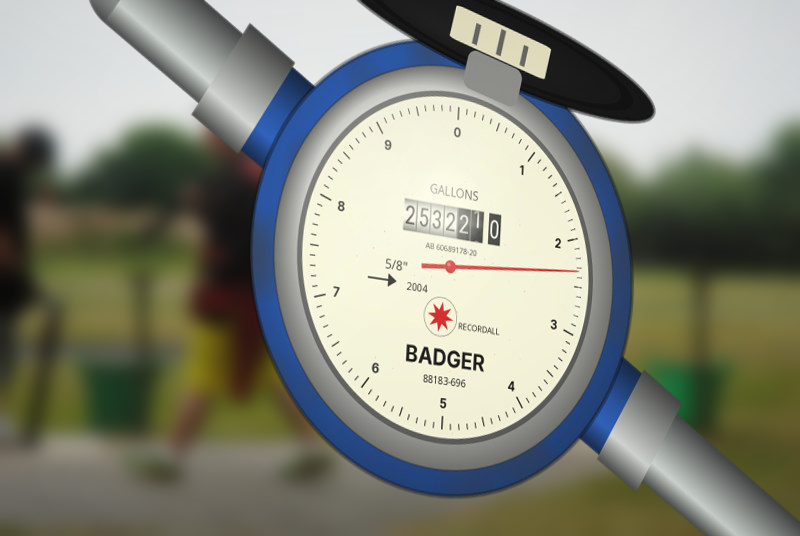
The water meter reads 2532212.3 gal
